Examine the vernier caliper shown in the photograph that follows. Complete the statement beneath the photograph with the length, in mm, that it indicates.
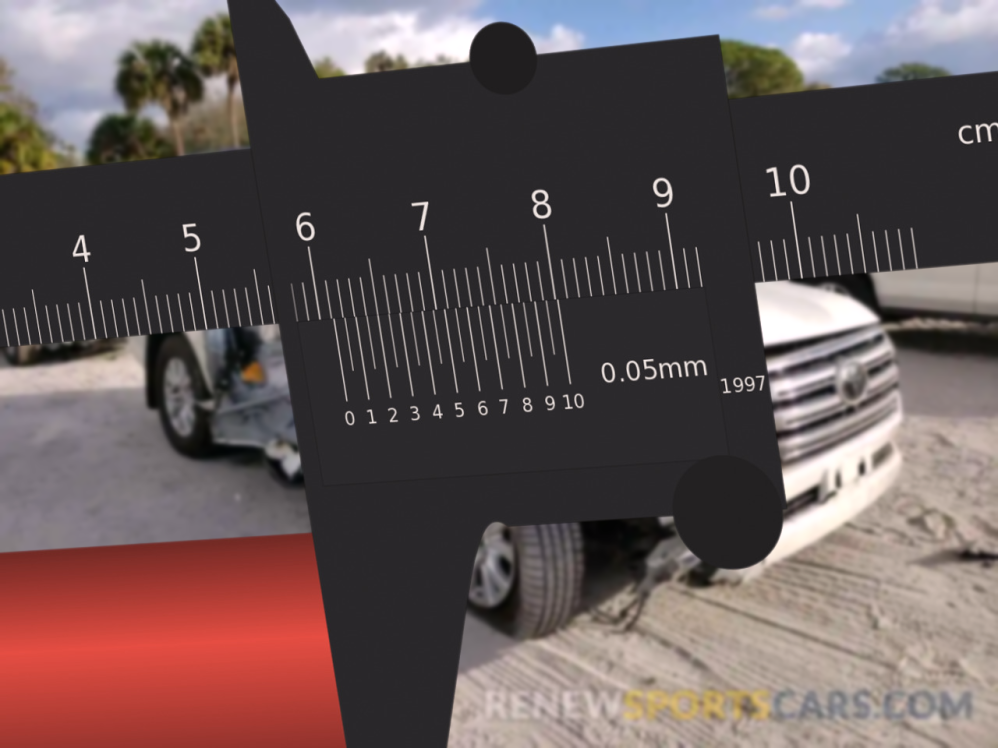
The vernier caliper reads 61.2 mm
